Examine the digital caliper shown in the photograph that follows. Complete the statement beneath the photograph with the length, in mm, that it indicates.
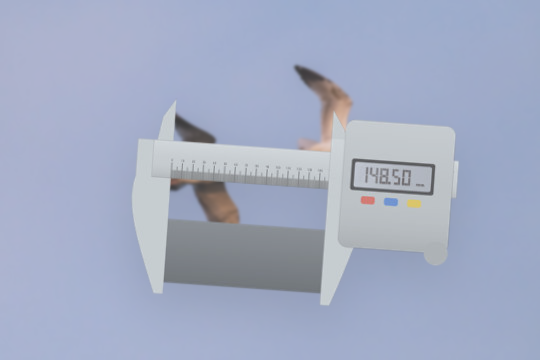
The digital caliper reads 148.50 mm
